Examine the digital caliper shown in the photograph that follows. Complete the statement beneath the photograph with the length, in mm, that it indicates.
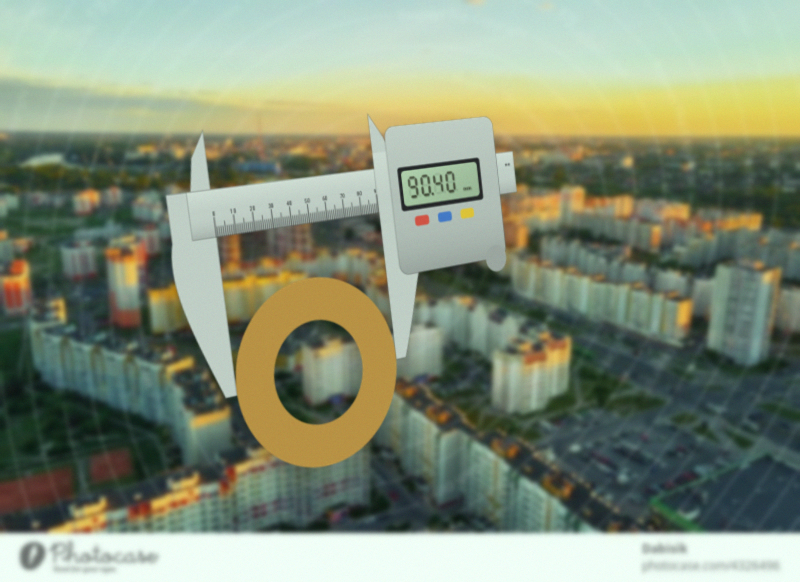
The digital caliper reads 90.40 mm
